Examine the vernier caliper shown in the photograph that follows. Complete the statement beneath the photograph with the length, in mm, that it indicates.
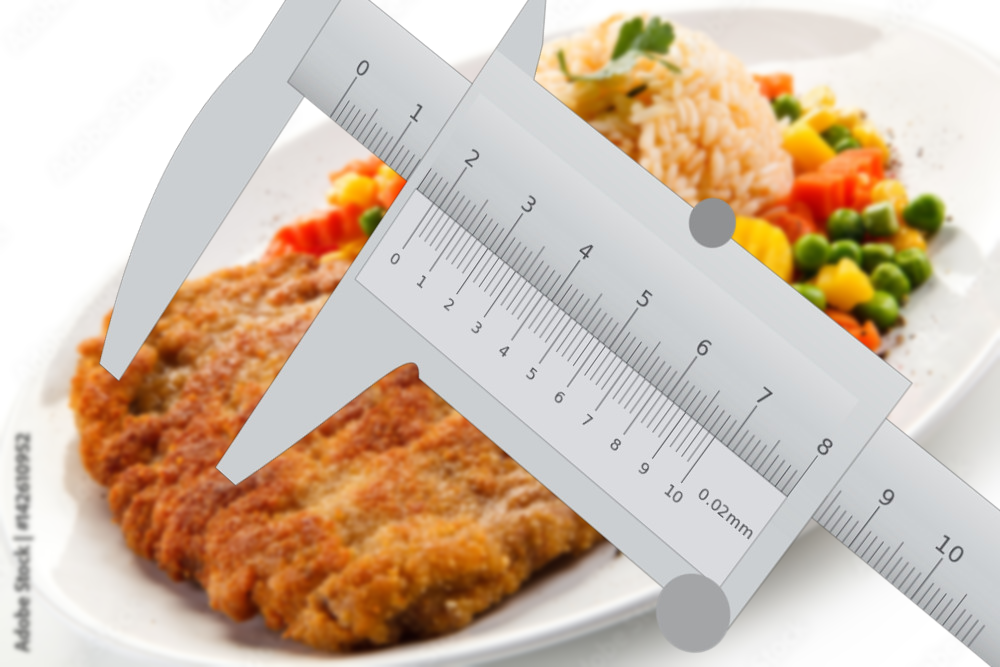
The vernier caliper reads 19.0 mm
